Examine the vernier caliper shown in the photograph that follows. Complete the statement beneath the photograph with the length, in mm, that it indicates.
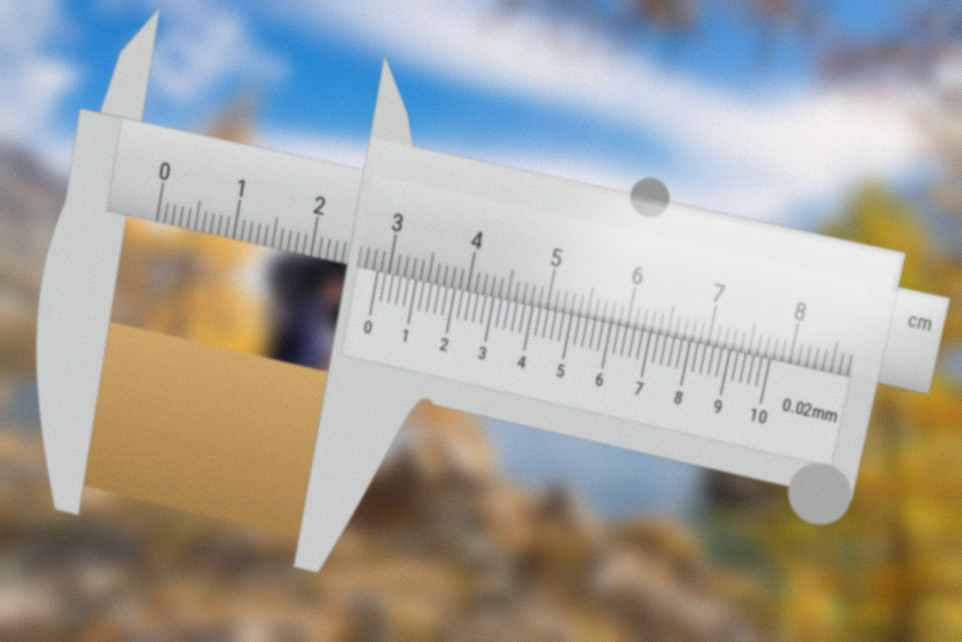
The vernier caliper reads 28.6 mm
